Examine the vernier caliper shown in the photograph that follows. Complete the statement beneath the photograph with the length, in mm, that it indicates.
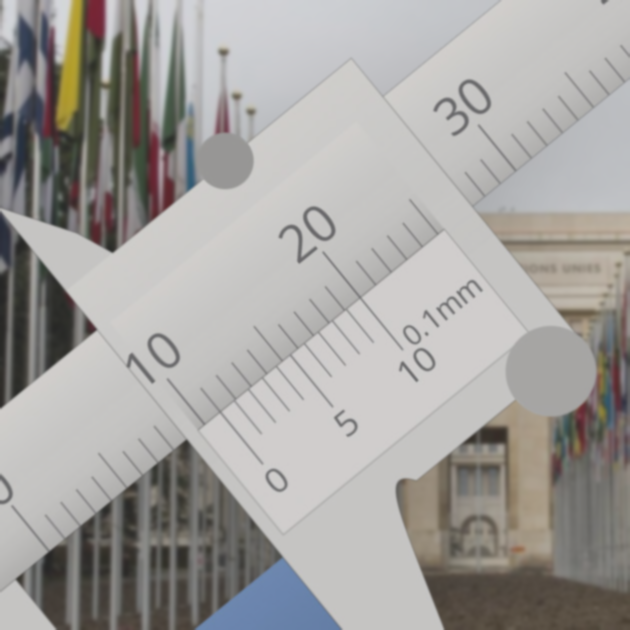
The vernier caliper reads 11.0 mm
